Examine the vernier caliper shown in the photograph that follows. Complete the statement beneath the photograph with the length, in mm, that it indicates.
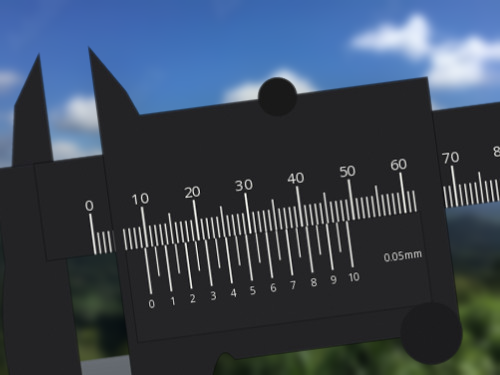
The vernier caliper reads 9.6 mm
